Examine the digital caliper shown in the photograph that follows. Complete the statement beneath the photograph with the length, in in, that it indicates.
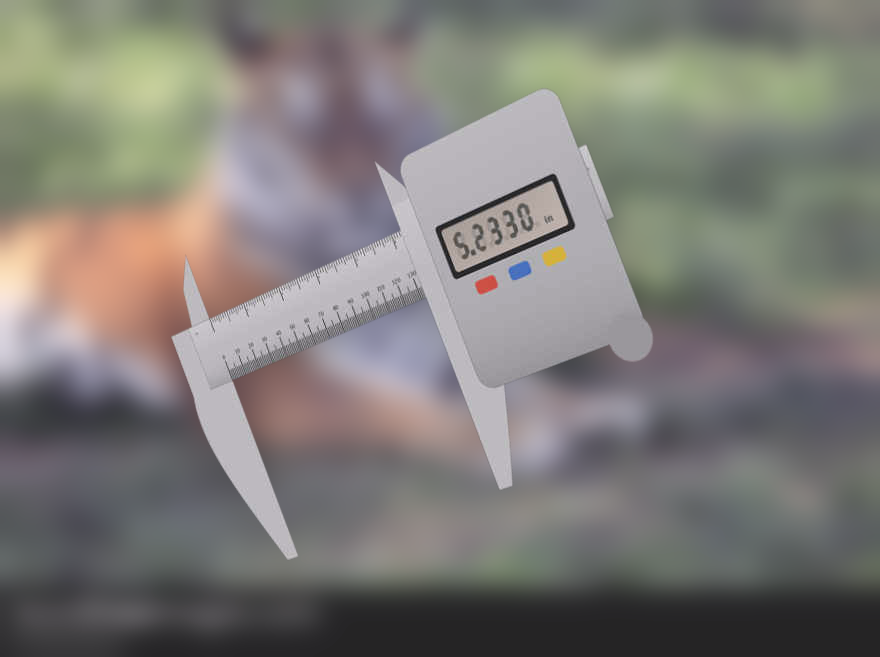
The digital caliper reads 5.2330 in
